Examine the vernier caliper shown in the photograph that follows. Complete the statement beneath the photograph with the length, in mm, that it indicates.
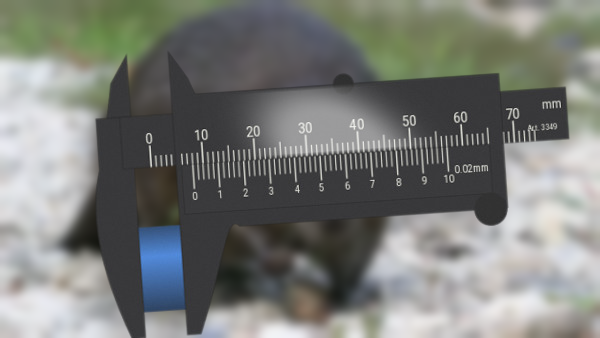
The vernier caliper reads 8.0 mm
